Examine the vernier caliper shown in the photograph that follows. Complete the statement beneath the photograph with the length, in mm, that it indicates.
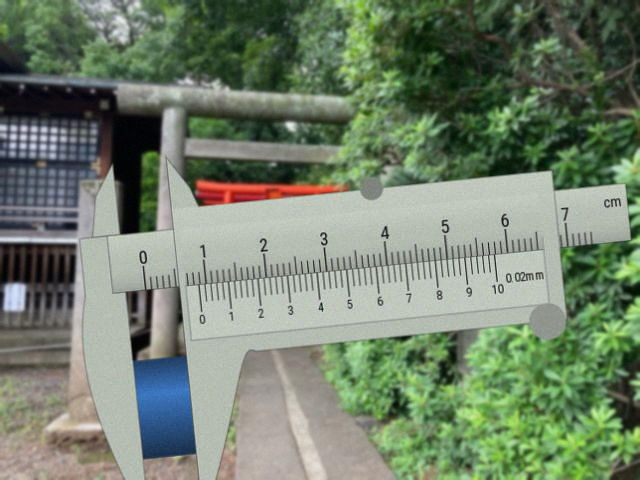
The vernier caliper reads 8.8 mm
